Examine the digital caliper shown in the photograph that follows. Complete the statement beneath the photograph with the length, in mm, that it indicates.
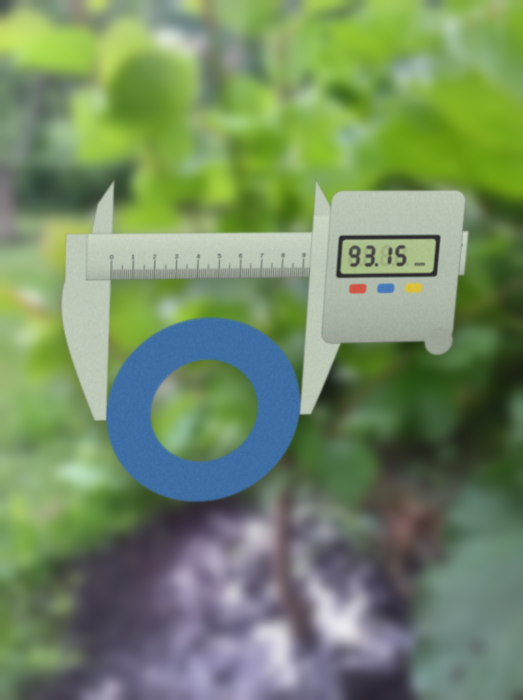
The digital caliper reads 93.15 mm
